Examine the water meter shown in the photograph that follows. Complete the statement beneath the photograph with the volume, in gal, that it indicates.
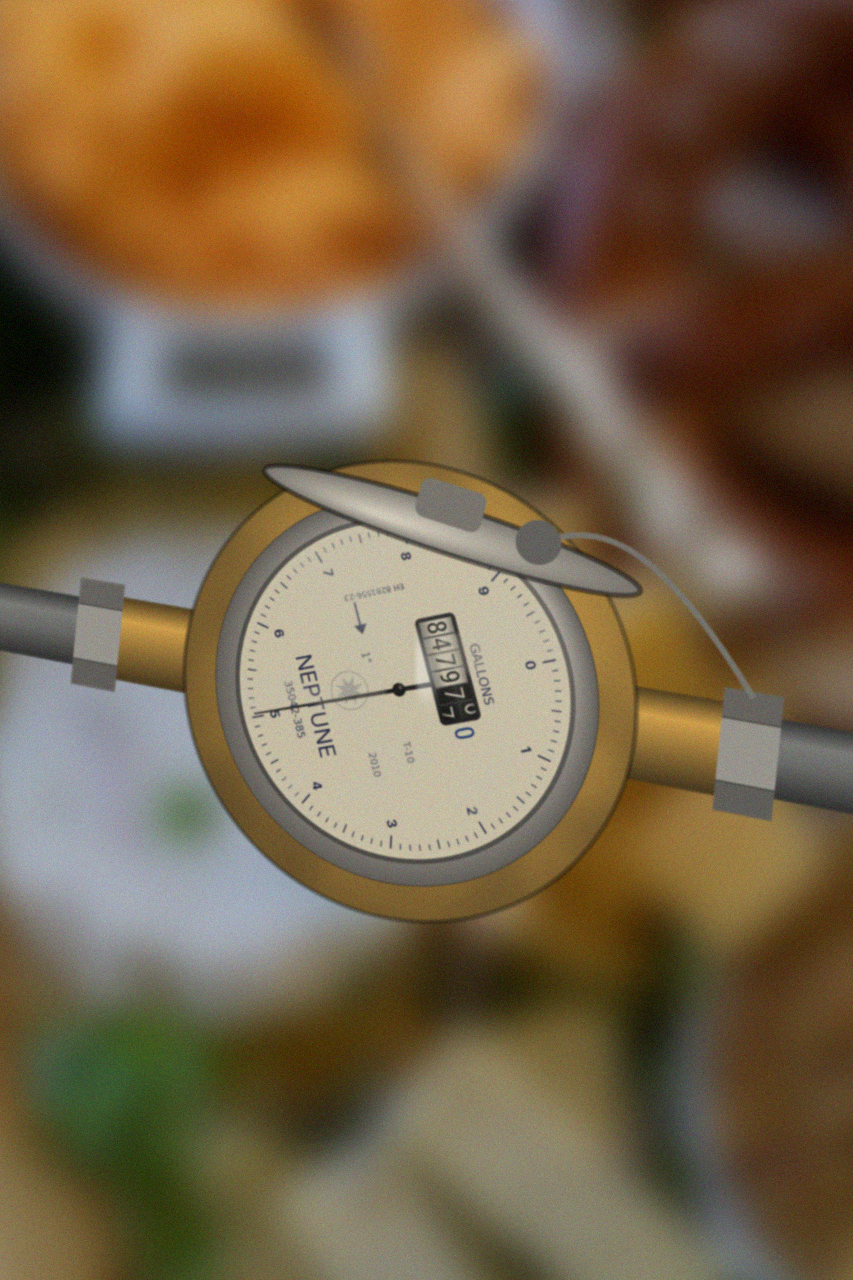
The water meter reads 8479765.0 gal
